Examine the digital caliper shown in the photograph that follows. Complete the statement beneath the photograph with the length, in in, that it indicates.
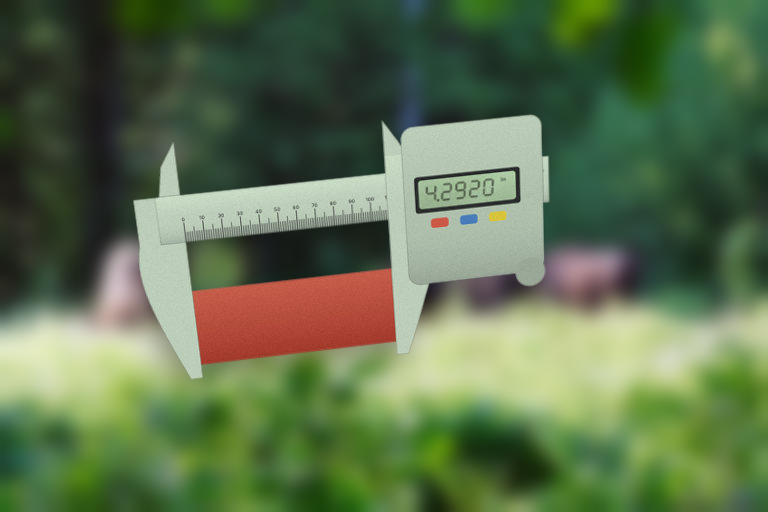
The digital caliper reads 4.2920 in
